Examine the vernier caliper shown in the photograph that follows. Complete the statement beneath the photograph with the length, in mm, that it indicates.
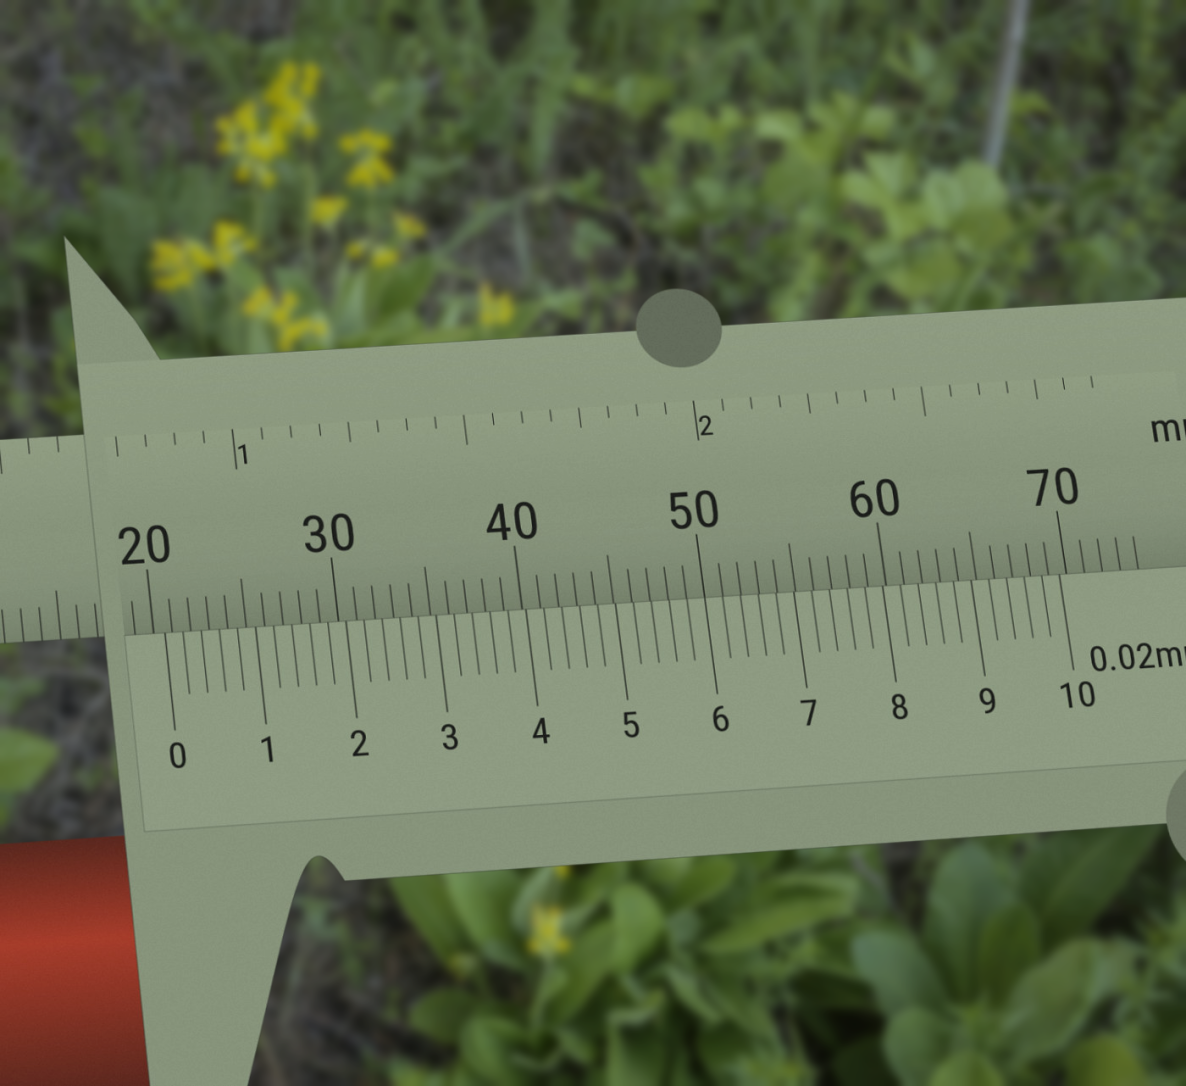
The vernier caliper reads 20.6 mm
